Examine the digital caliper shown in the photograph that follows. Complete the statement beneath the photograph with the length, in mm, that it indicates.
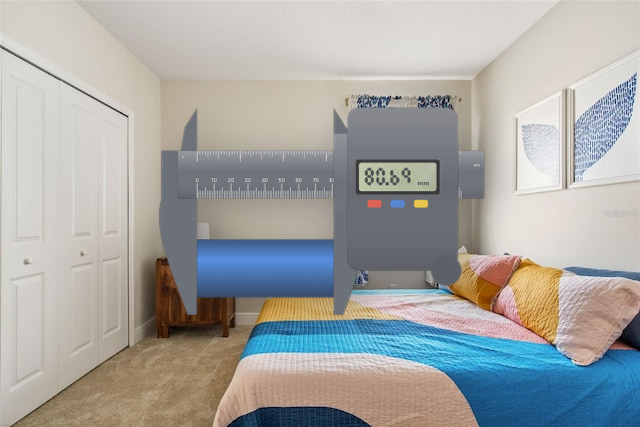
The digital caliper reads 80.69 mm
